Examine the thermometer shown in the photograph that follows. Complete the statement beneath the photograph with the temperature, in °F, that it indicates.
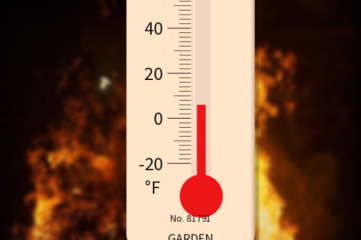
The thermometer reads 6 °F
